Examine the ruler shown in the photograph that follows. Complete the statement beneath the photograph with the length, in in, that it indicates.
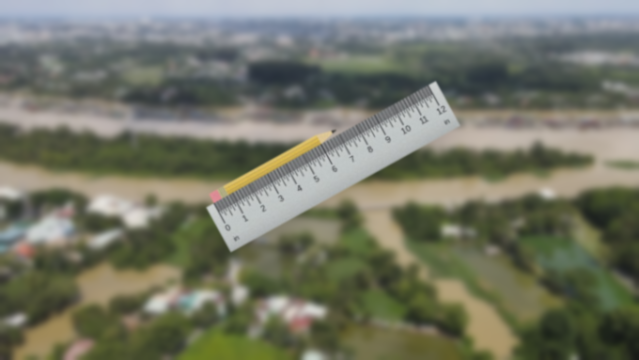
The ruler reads 7 in
